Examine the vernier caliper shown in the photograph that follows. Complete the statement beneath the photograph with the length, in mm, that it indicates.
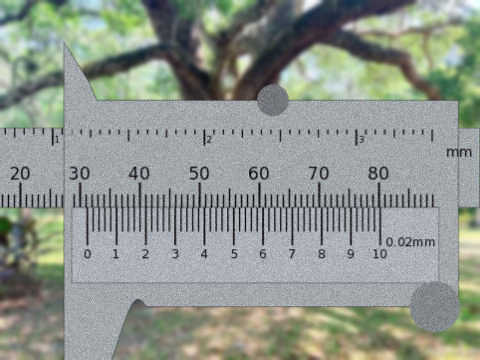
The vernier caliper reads 31.2 mm
